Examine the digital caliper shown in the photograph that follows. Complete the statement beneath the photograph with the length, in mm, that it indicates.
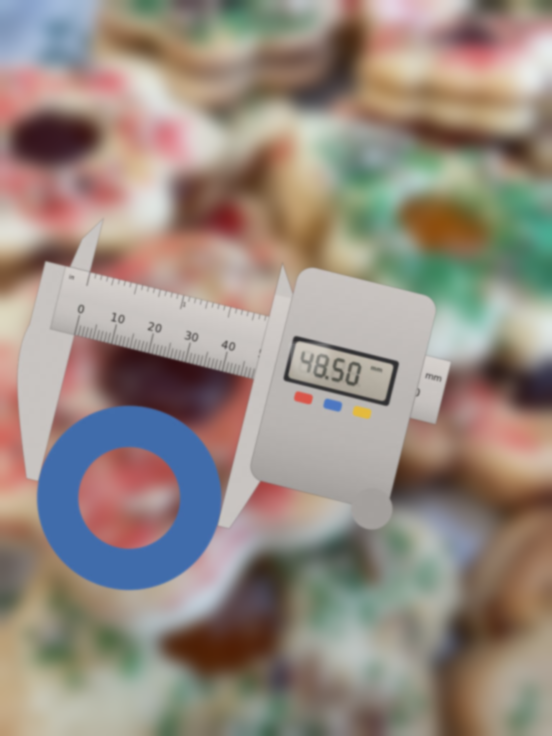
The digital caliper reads 48.50 mm
